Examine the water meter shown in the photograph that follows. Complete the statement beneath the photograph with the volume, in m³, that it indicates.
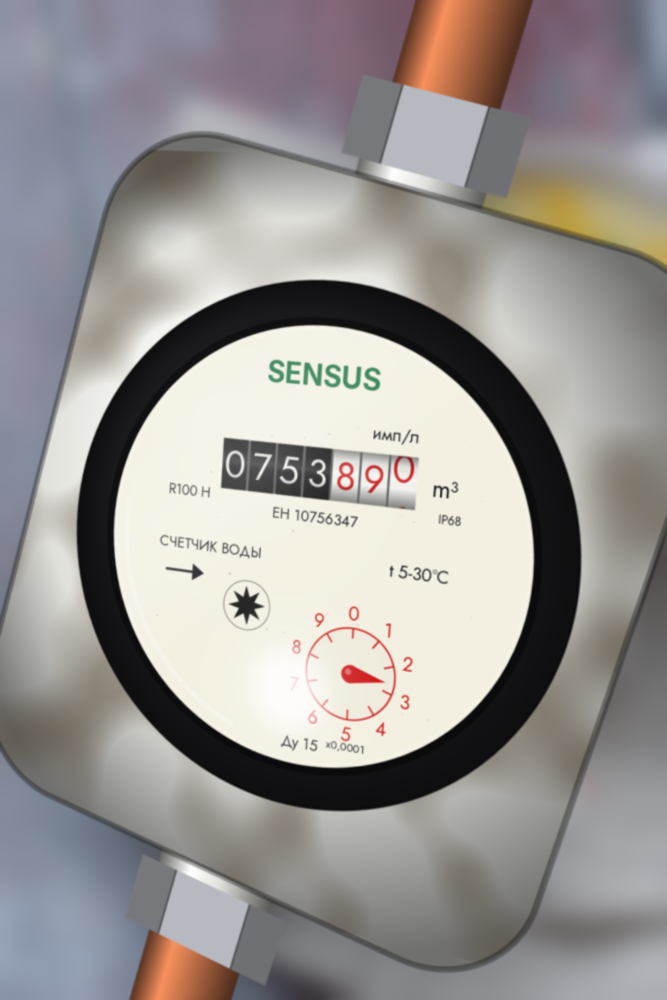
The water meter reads 753.8902 m³
